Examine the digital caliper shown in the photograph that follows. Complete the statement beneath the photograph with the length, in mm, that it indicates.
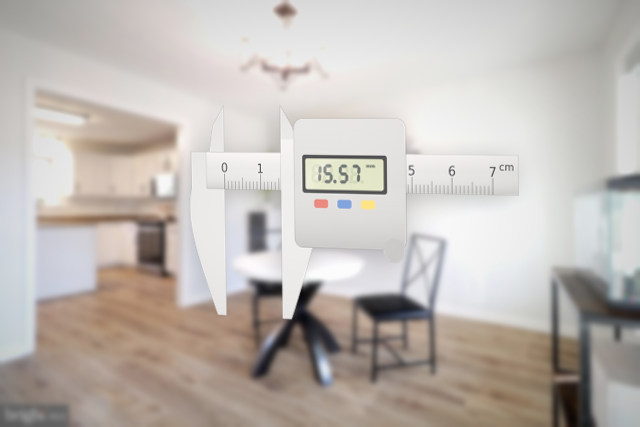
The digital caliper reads 15.57 mm
